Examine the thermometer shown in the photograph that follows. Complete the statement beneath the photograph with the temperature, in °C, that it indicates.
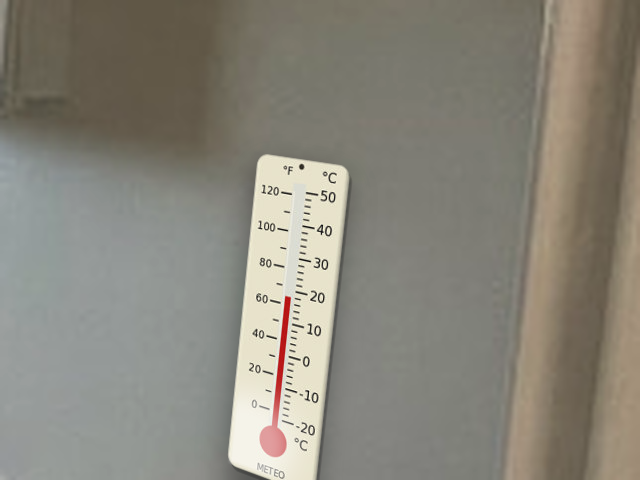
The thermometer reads 18 °C
